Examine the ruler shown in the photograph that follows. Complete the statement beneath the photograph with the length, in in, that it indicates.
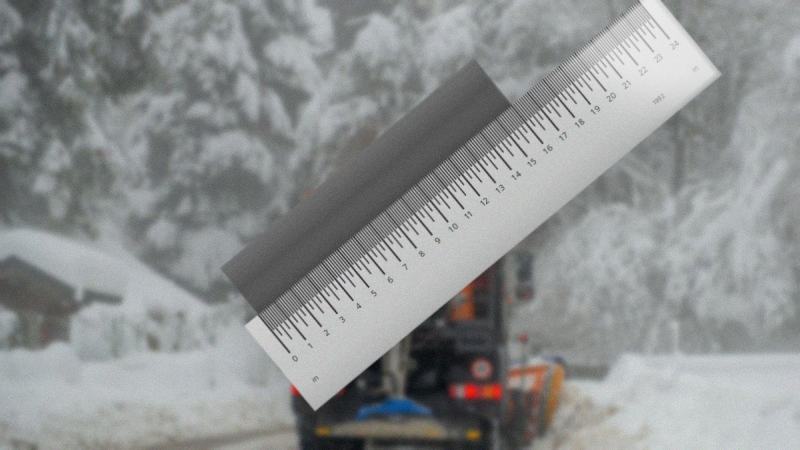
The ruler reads 16 in
